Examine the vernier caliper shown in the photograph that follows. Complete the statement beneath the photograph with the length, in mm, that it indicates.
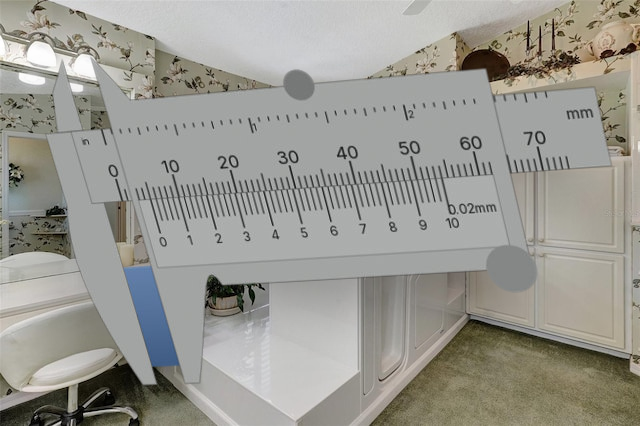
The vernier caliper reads 5.0 mm
